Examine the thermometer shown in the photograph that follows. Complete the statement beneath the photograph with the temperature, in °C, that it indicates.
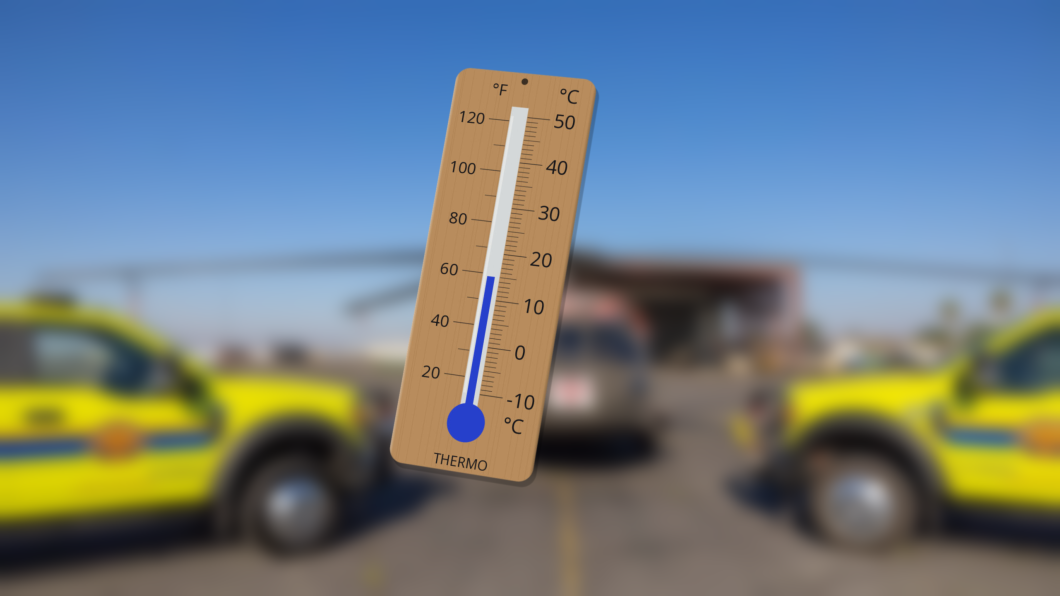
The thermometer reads 15 °C
